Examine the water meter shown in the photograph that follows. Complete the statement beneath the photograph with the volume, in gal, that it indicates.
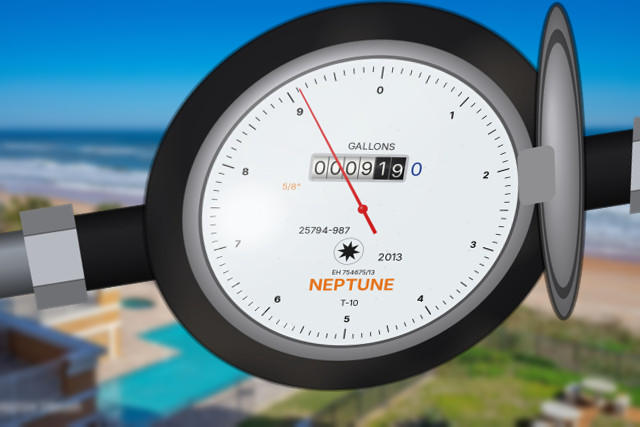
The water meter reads 9189.1 gal
